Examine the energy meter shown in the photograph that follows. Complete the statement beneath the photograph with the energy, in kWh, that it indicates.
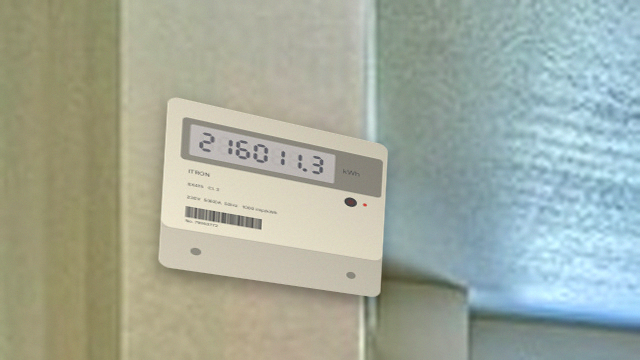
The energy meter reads 216011.3 kWh
